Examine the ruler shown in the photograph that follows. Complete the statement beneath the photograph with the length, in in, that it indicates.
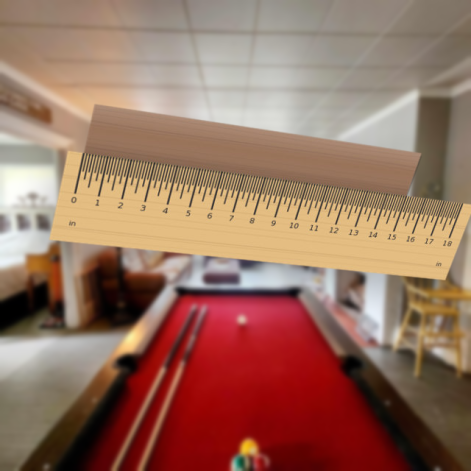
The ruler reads 15 in
